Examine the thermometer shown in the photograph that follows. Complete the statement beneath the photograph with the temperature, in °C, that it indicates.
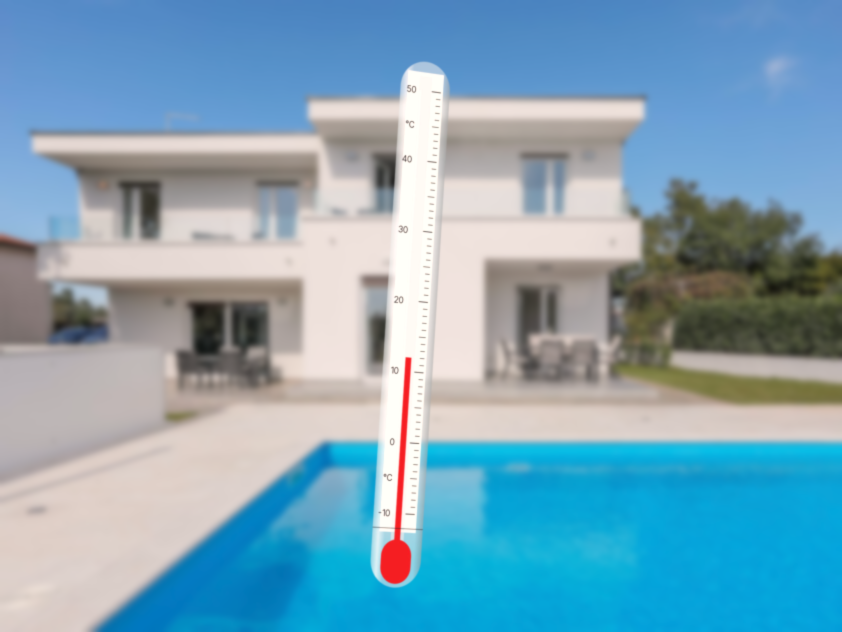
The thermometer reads 12 °C
